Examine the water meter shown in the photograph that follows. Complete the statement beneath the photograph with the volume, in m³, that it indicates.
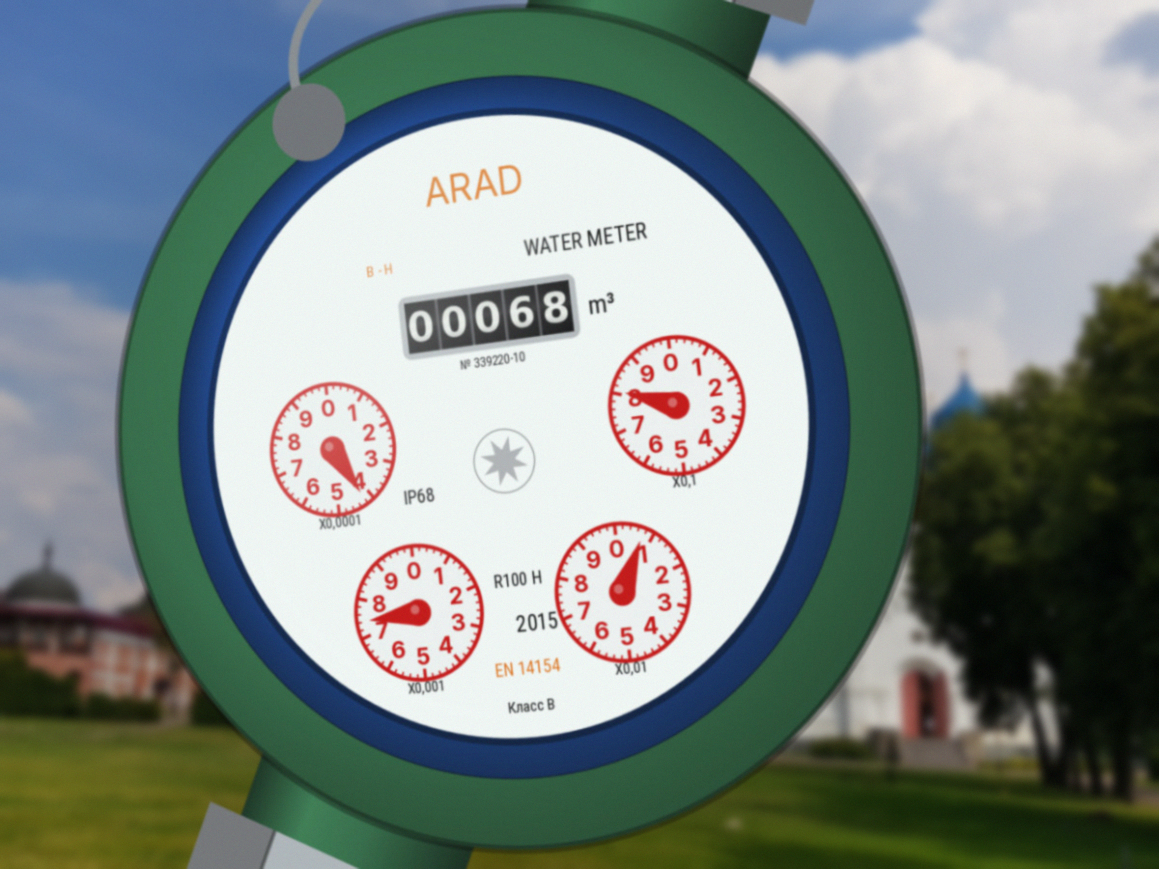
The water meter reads 68.8074 m³
